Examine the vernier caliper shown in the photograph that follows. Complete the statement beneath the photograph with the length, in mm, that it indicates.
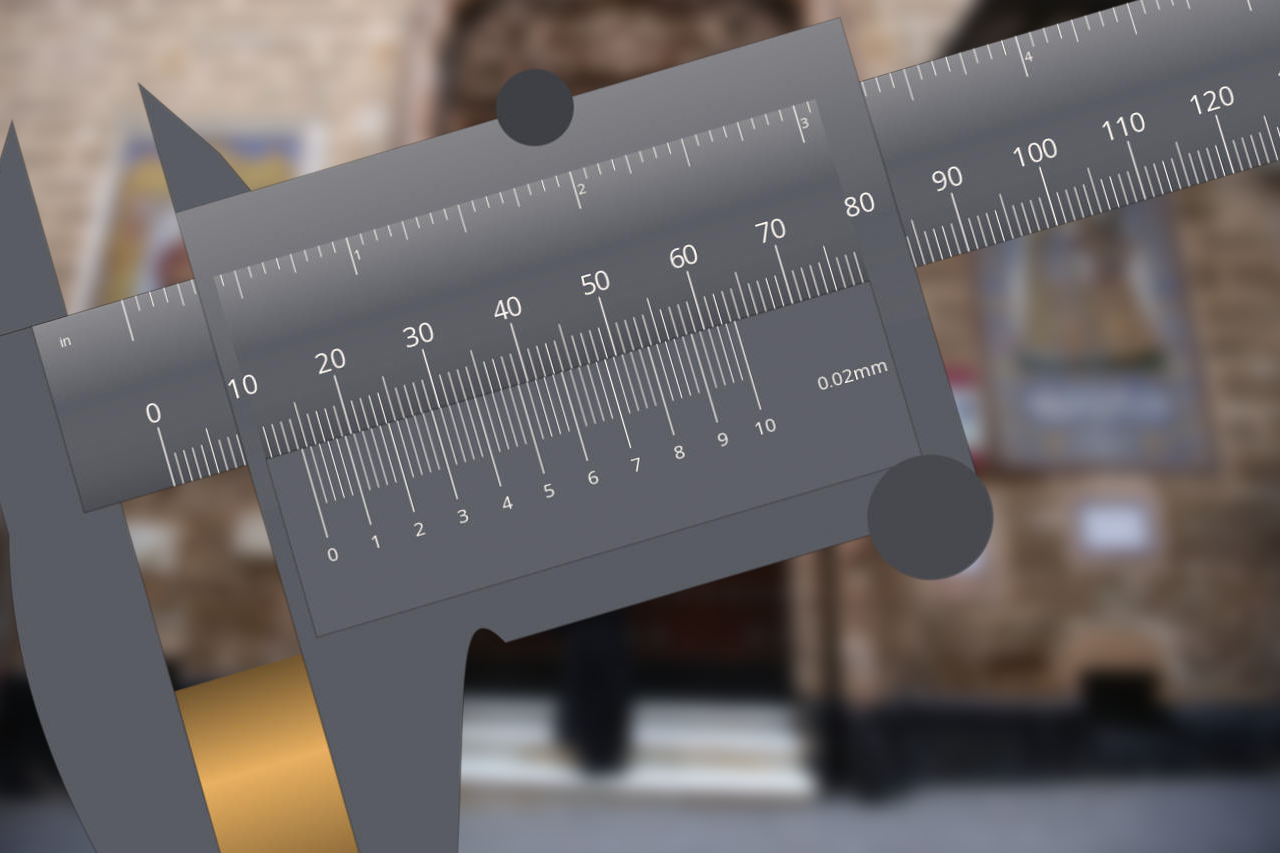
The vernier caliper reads 14.4 mm
